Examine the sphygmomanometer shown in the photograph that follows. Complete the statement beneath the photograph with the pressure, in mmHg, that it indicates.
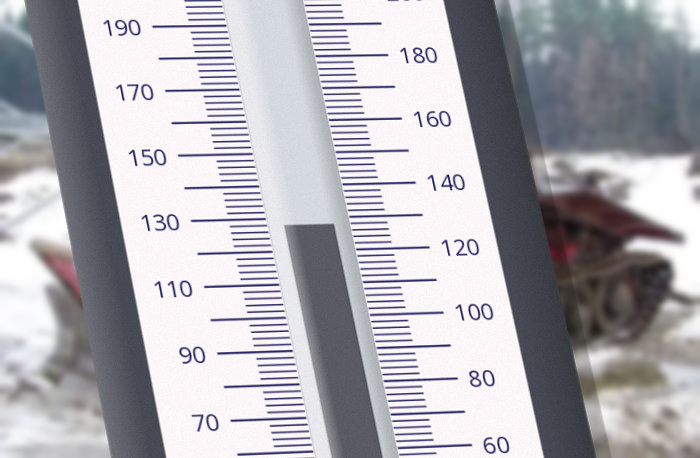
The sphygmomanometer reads 128 mmHg
